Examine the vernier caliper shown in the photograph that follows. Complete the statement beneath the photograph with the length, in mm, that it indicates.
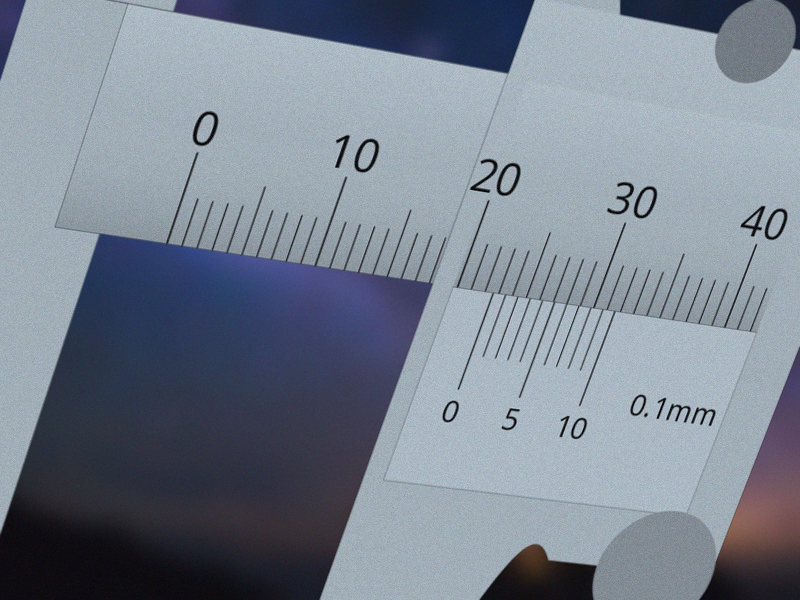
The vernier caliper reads 22.6 mm
